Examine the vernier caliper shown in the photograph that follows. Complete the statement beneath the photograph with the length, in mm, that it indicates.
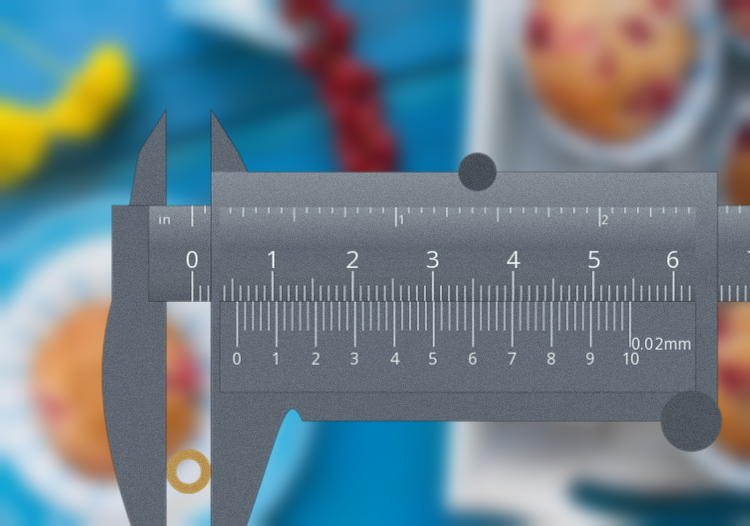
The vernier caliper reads 5.6 mm
